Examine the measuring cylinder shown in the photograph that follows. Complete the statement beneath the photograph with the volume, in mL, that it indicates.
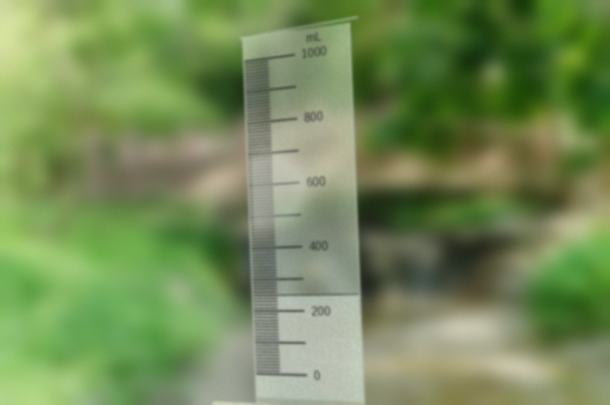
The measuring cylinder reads 250 mL
